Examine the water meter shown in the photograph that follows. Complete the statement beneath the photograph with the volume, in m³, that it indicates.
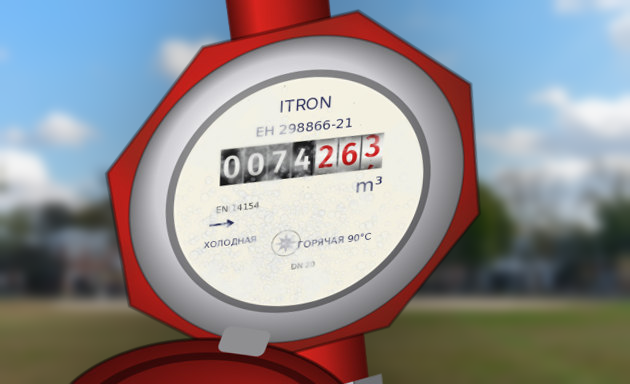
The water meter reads 74.263 m³
